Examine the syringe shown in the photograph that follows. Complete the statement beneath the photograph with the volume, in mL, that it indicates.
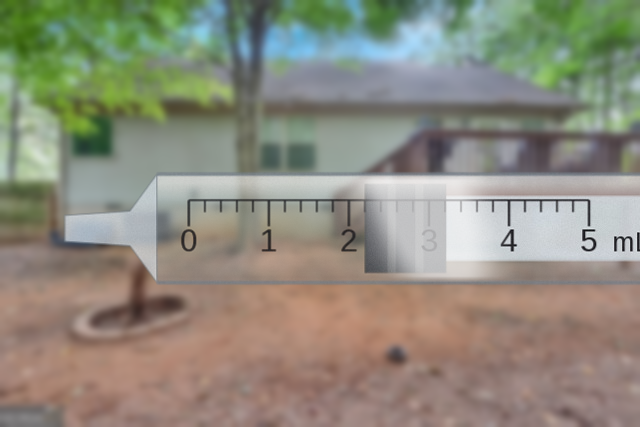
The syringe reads 2.2 mL
